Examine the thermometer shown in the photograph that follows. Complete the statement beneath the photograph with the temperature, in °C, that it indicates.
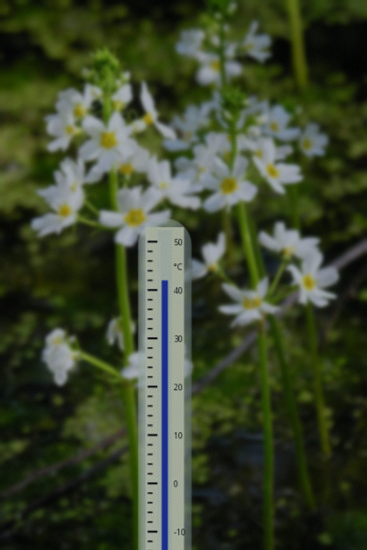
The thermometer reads 42 °C
